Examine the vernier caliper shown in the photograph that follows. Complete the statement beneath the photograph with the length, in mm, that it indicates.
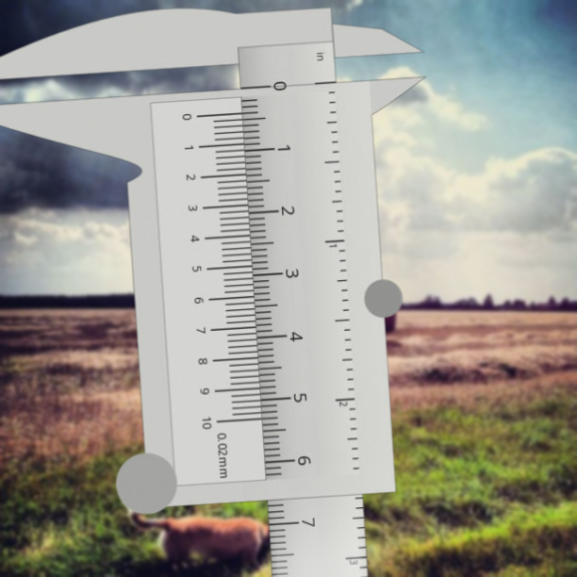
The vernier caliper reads 4.0 mm
